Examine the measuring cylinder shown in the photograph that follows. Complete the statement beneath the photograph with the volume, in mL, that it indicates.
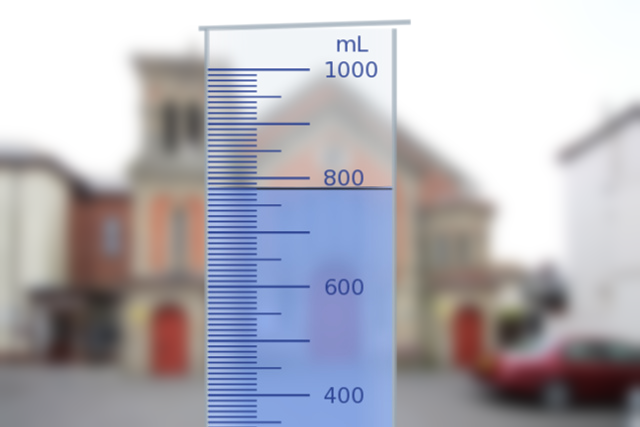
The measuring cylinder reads 780 mL
